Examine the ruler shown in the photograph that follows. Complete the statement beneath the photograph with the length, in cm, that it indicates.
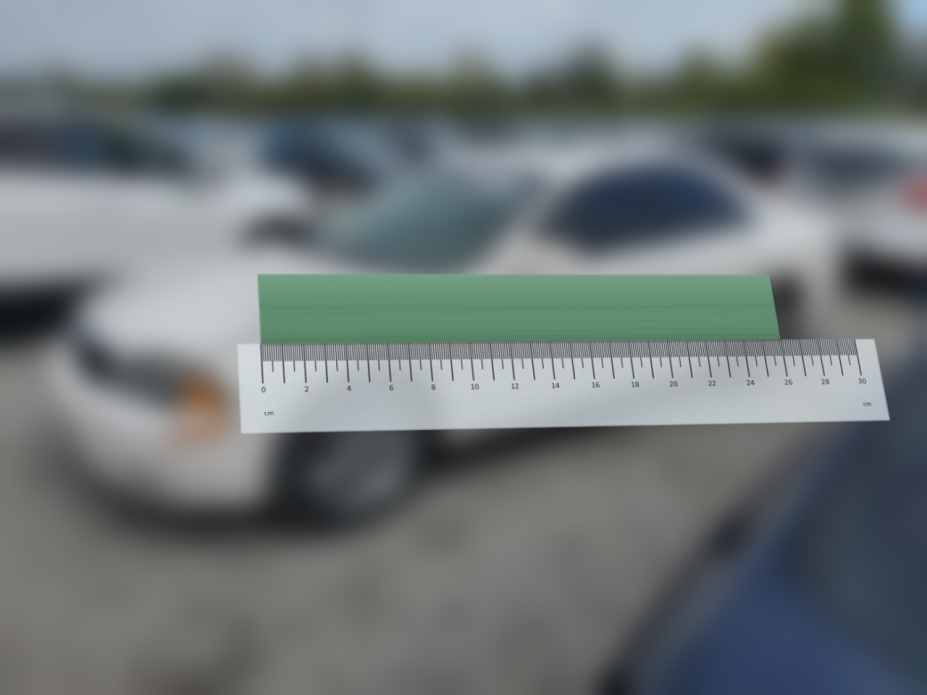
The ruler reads 26 cm
